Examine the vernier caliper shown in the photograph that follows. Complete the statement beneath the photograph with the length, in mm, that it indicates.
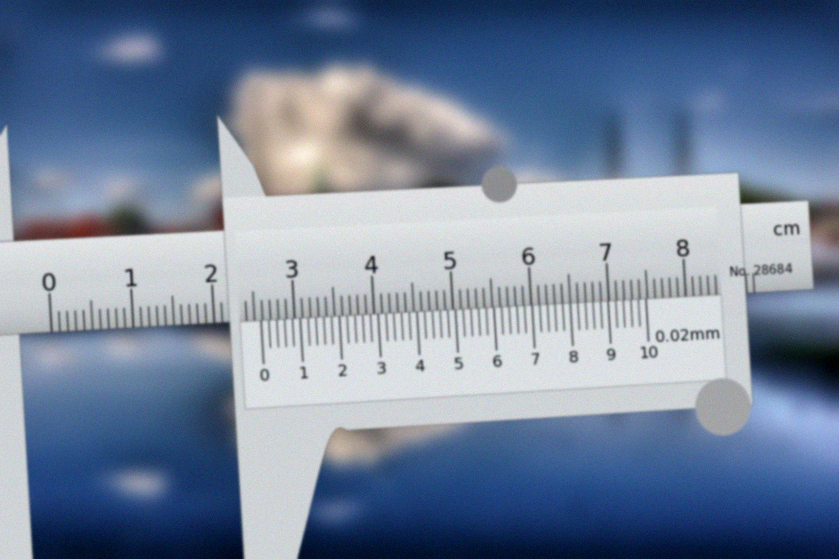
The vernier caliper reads 25.8 mm
